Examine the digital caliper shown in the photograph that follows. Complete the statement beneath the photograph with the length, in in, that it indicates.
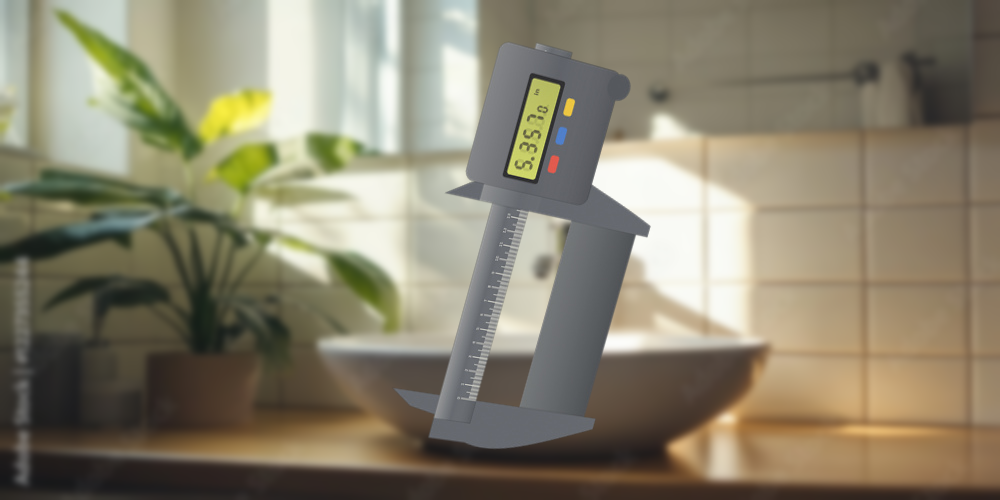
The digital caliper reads 5.3570 in
